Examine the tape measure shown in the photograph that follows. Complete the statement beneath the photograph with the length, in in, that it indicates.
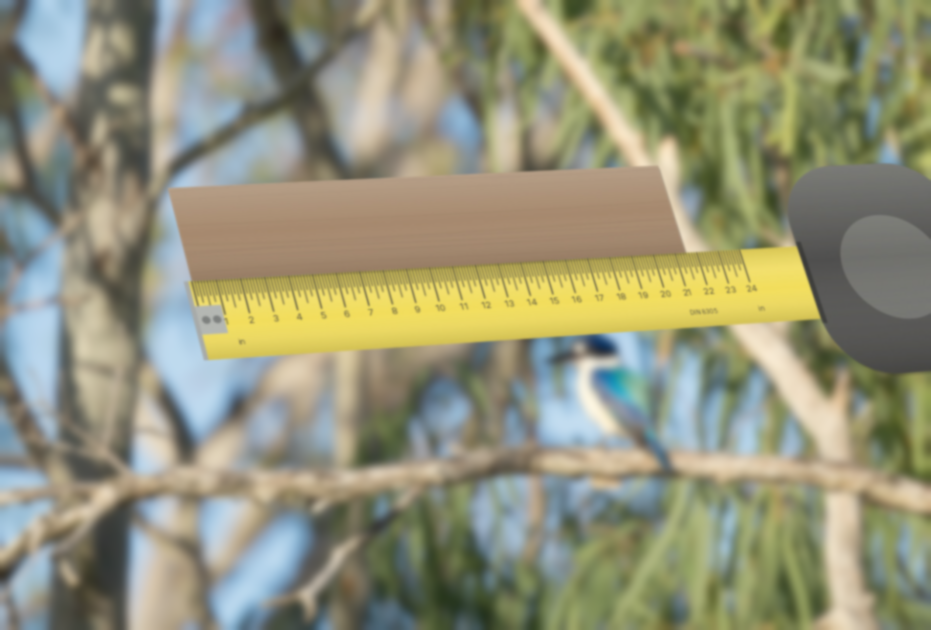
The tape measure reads 21.5 in
